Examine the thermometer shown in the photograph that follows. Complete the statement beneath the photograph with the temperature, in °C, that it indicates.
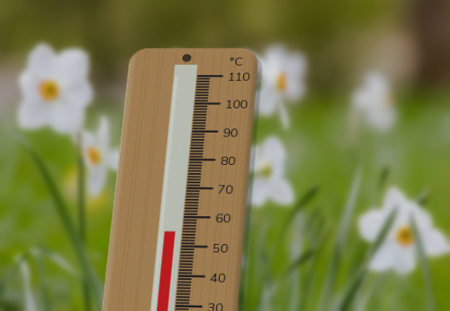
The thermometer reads 55 °C
